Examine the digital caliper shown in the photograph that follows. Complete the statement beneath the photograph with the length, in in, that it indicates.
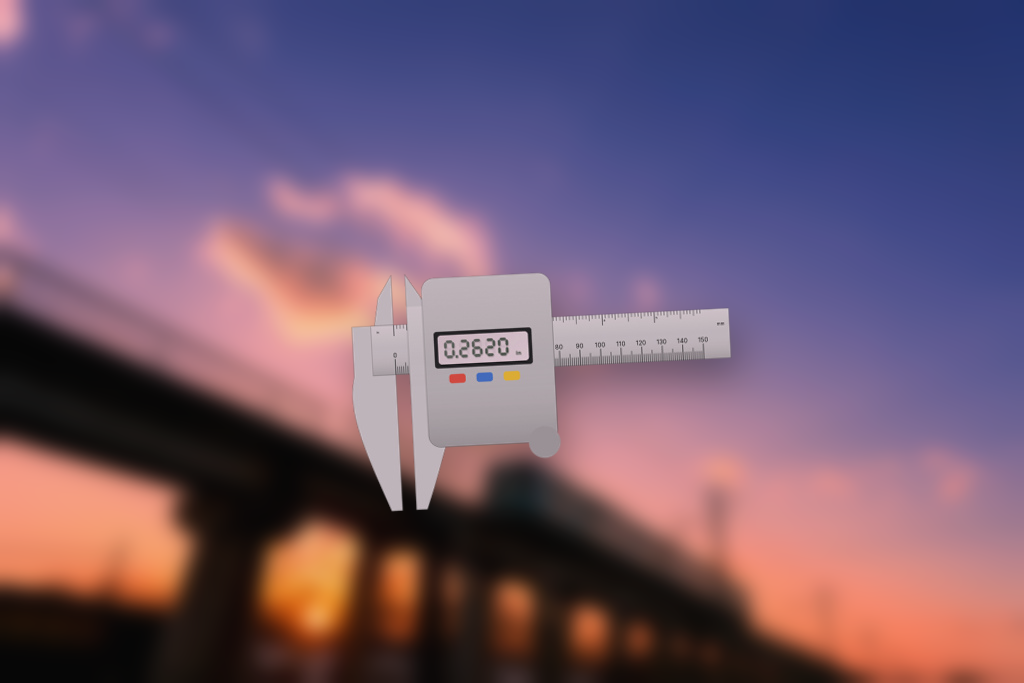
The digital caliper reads 0.2620 in
